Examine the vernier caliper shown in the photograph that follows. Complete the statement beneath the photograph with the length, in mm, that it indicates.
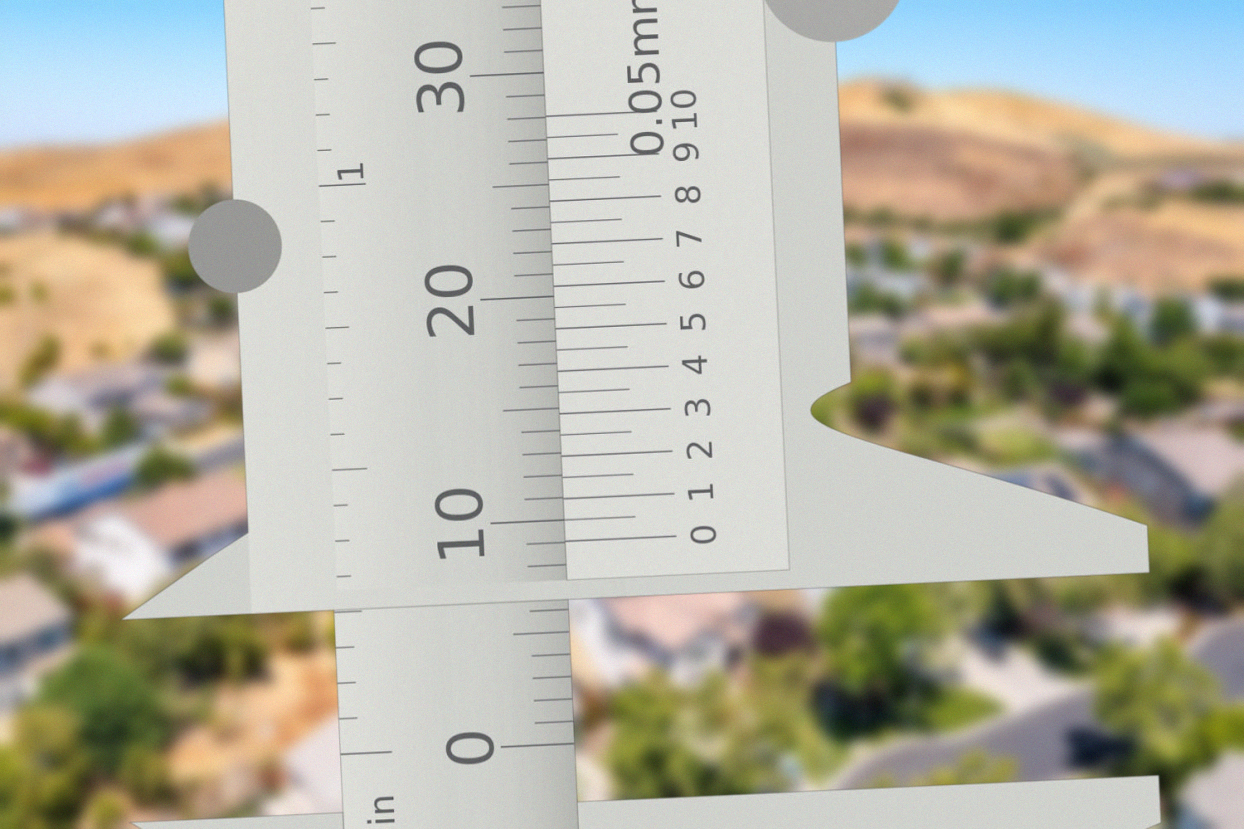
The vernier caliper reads 9.05 mm
